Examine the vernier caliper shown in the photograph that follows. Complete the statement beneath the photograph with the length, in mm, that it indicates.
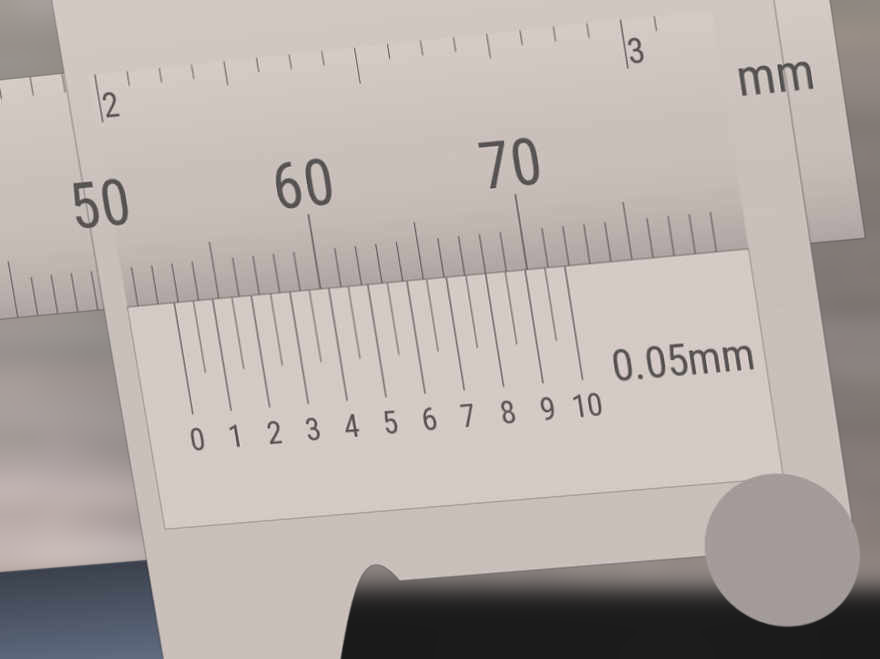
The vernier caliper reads 52.8 mm
